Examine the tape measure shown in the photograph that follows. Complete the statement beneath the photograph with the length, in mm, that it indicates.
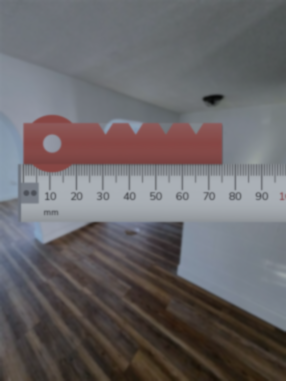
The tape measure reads 75 mm
